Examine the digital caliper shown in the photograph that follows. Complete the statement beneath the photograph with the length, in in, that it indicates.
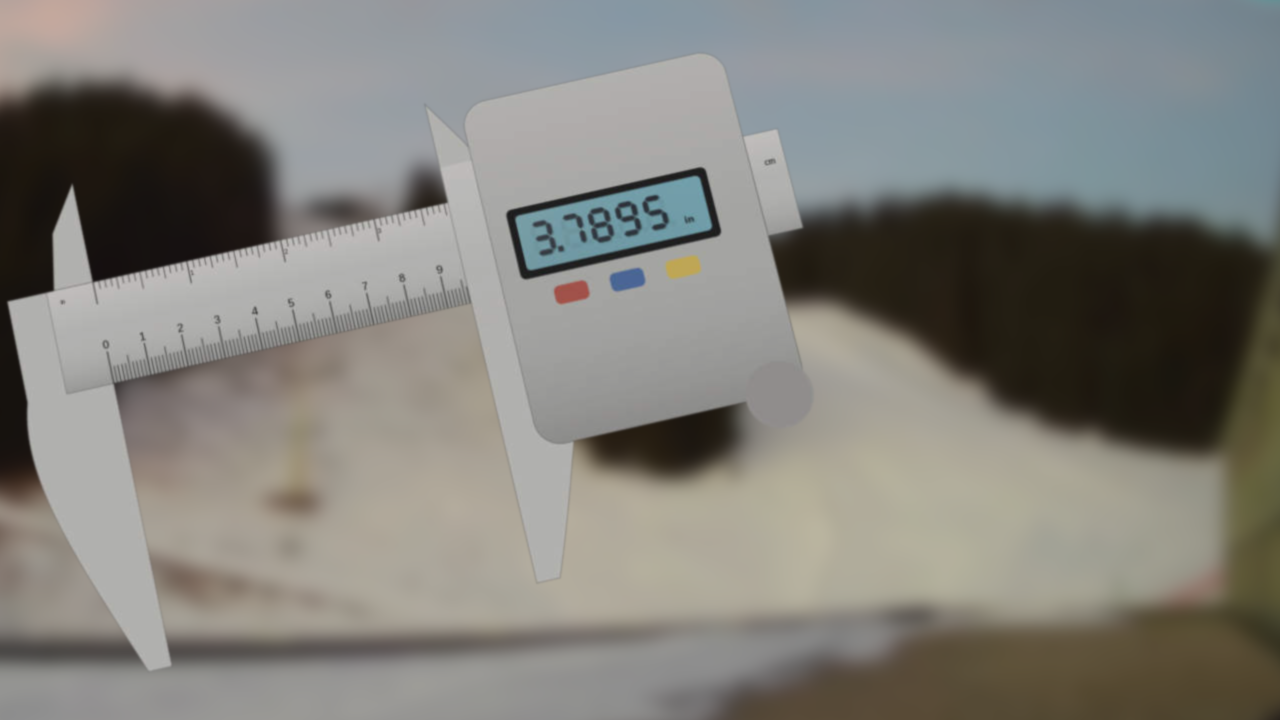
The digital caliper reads 3.7895 in
